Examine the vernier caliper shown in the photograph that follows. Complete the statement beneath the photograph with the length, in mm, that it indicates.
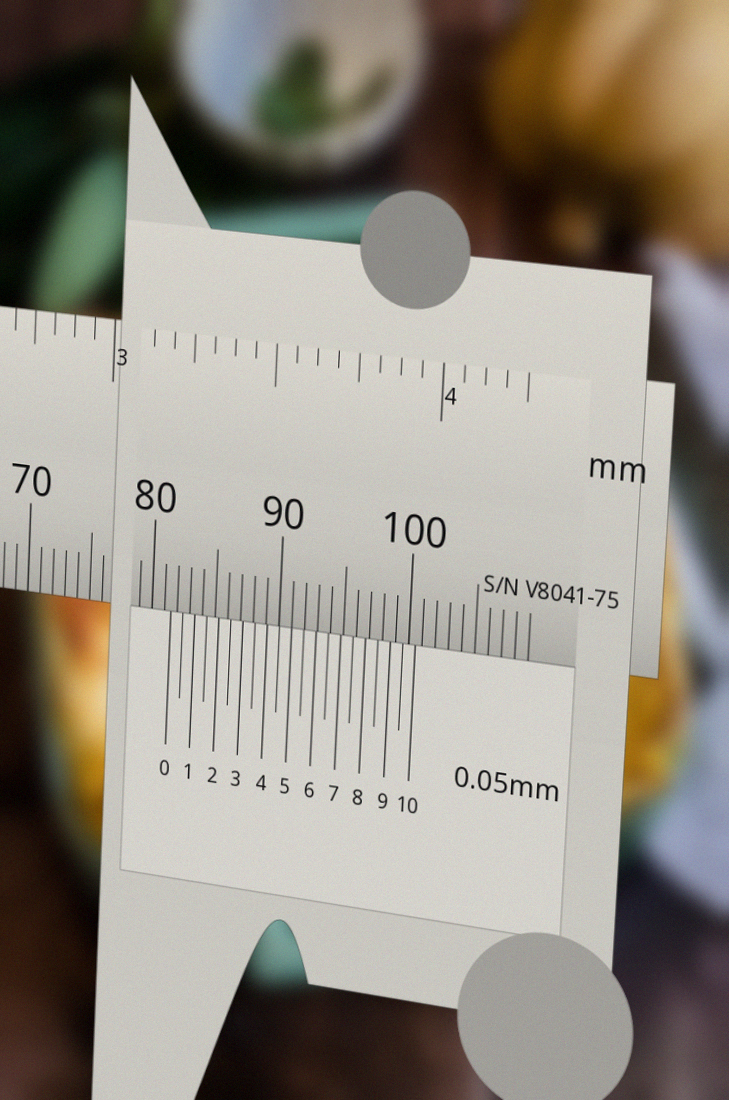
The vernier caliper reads 81.5 mm
